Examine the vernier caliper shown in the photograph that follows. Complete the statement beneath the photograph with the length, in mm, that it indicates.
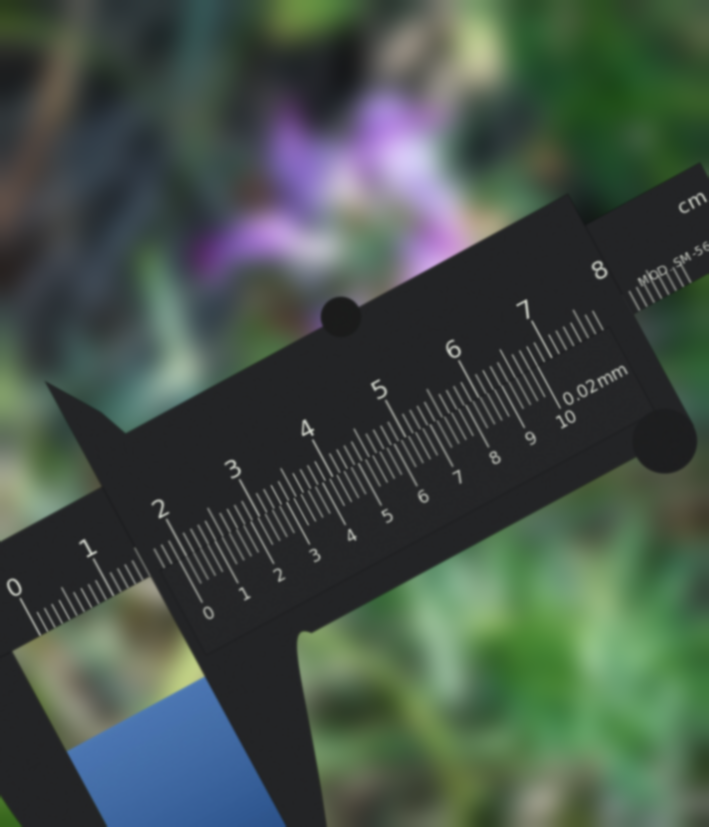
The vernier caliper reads 19.0 mm
